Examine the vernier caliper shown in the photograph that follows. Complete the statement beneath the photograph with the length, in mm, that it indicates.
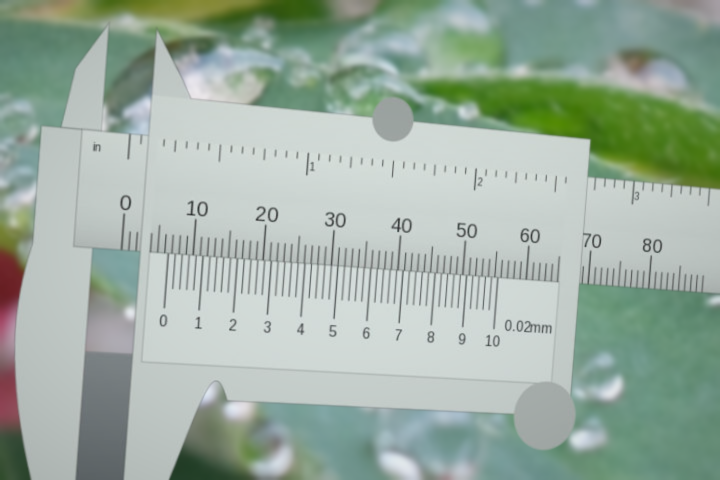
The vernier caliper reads 6.5 mm
